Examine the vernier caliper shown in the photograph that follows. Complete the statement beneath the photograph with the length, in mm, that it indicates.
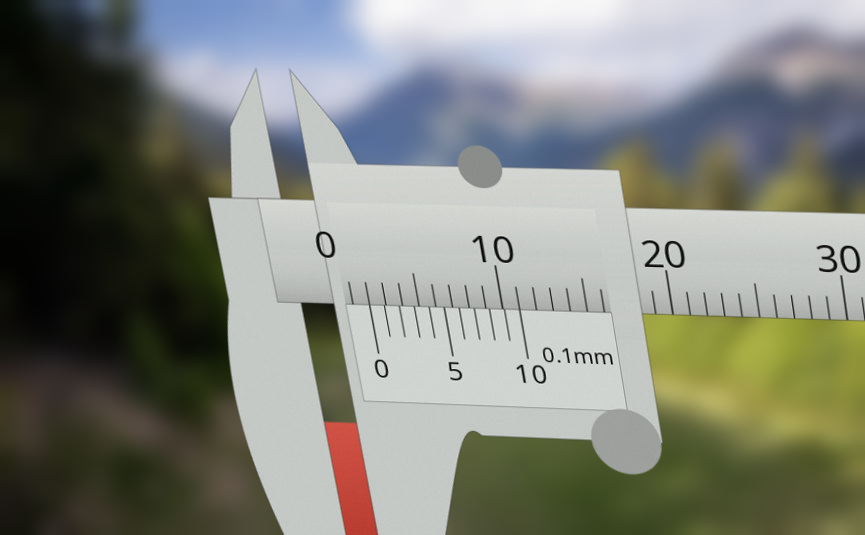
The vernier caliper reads 2.0 mm
